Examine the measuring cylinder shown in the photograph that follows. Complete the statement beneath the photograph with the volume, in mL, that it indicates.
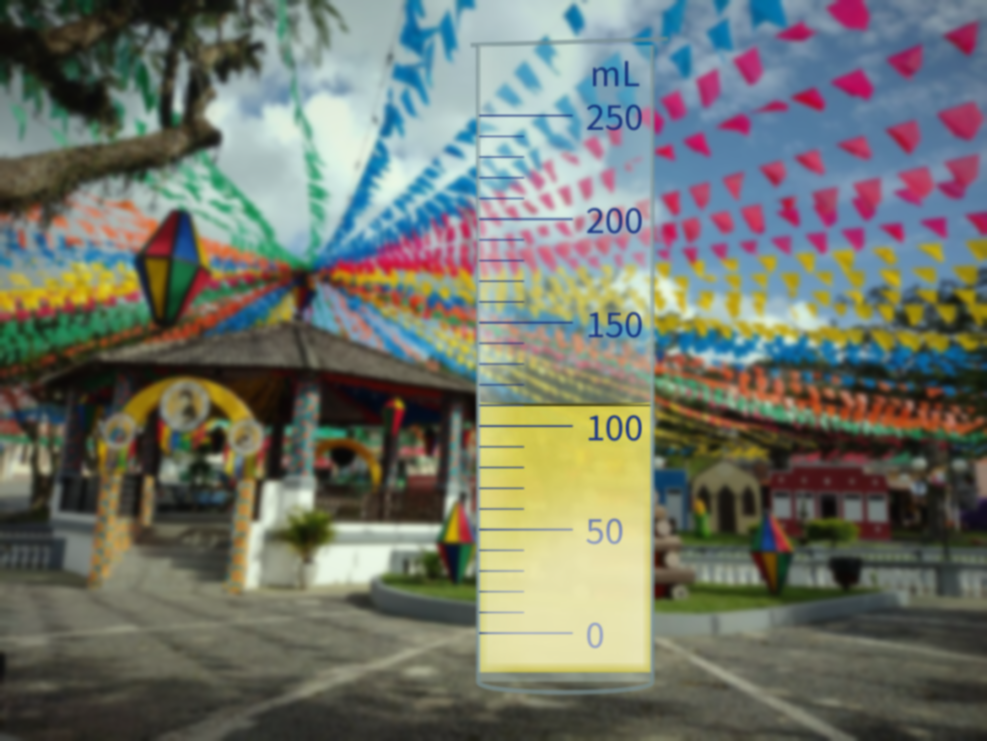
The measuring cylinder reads 110 mL
